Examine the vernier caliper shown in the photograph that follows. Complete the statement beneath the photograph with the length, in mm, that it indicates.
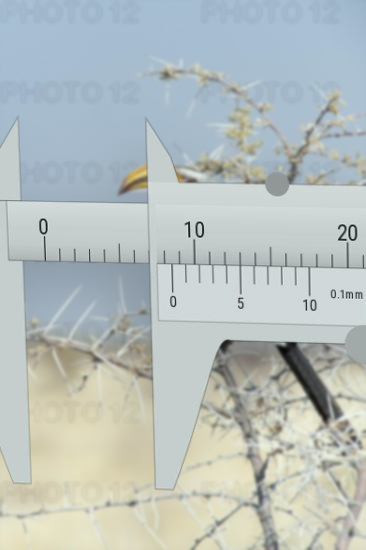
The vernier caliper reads 8.5 mm
